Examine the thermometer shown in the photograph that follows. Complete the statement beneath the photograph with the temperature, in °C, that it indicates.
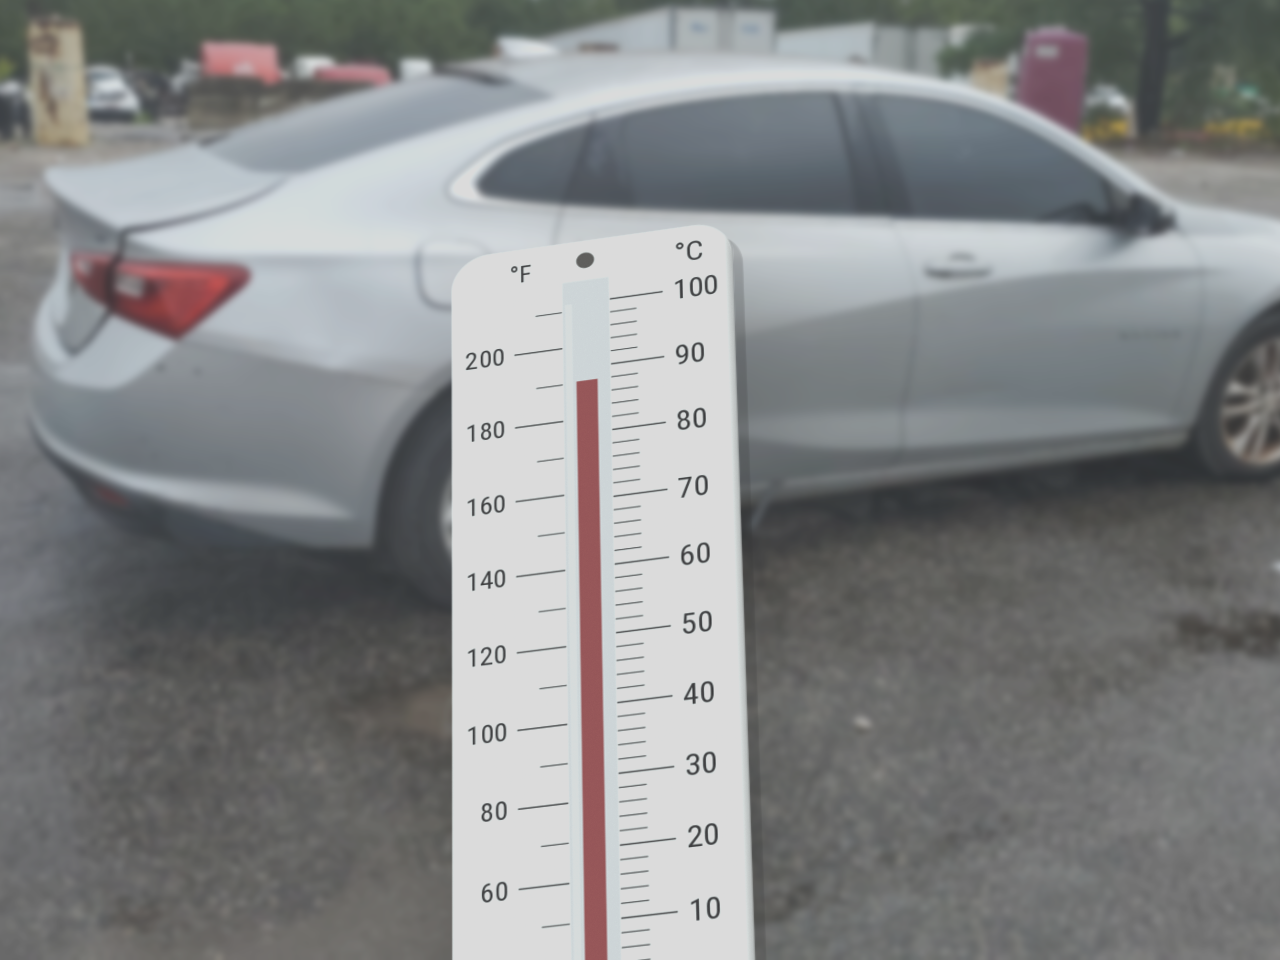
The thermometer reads 88 °C
